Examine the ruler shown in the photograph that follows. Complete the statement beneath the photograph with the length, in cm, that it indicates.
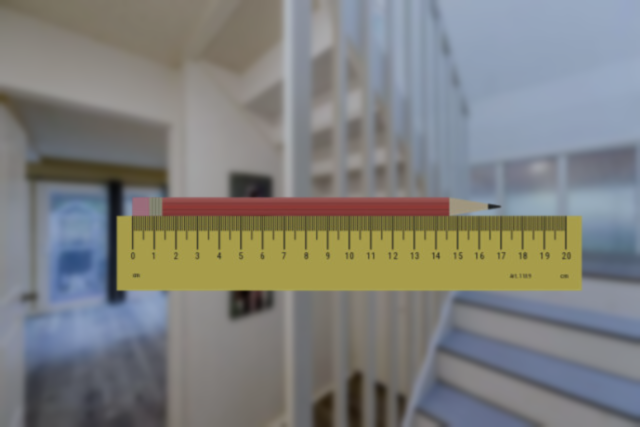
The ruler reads 17 cm
